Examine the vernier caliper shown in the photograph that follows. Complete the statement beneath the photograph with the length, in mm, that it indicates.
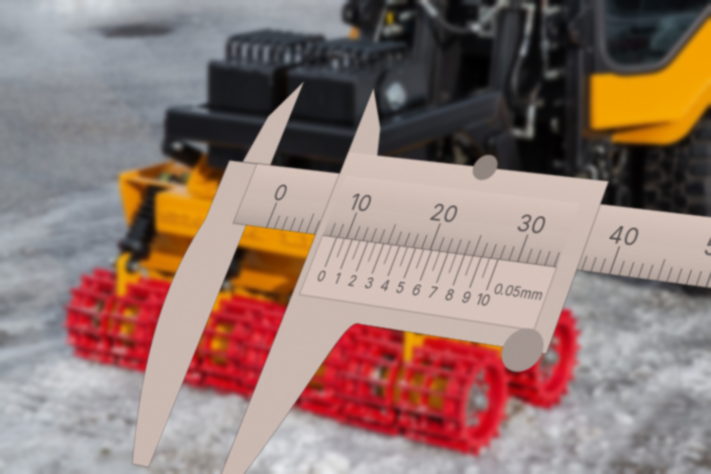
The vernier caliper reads 8.8 mm
